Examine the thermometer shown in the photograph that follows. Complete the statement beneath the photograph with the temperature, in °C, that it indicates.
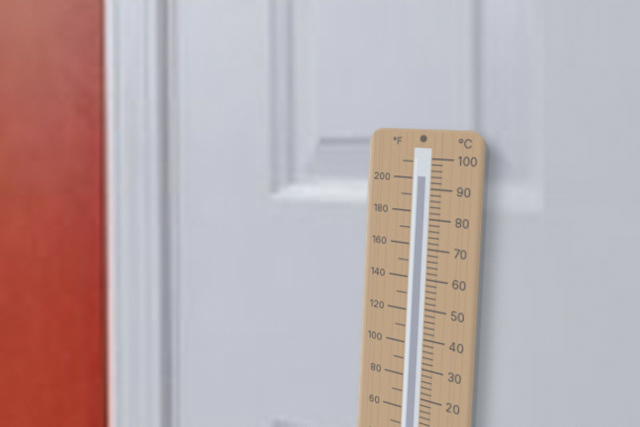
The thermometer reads 94 °C
